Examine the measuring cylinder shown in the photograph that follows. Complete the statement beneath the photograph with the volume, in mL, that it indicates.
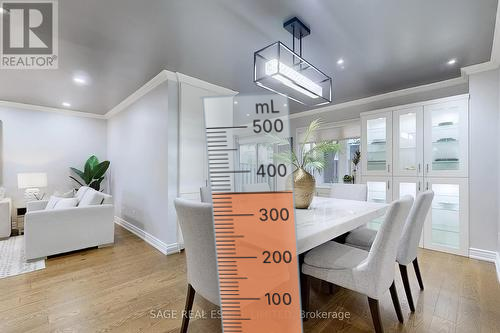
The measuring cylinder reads 350 mL
